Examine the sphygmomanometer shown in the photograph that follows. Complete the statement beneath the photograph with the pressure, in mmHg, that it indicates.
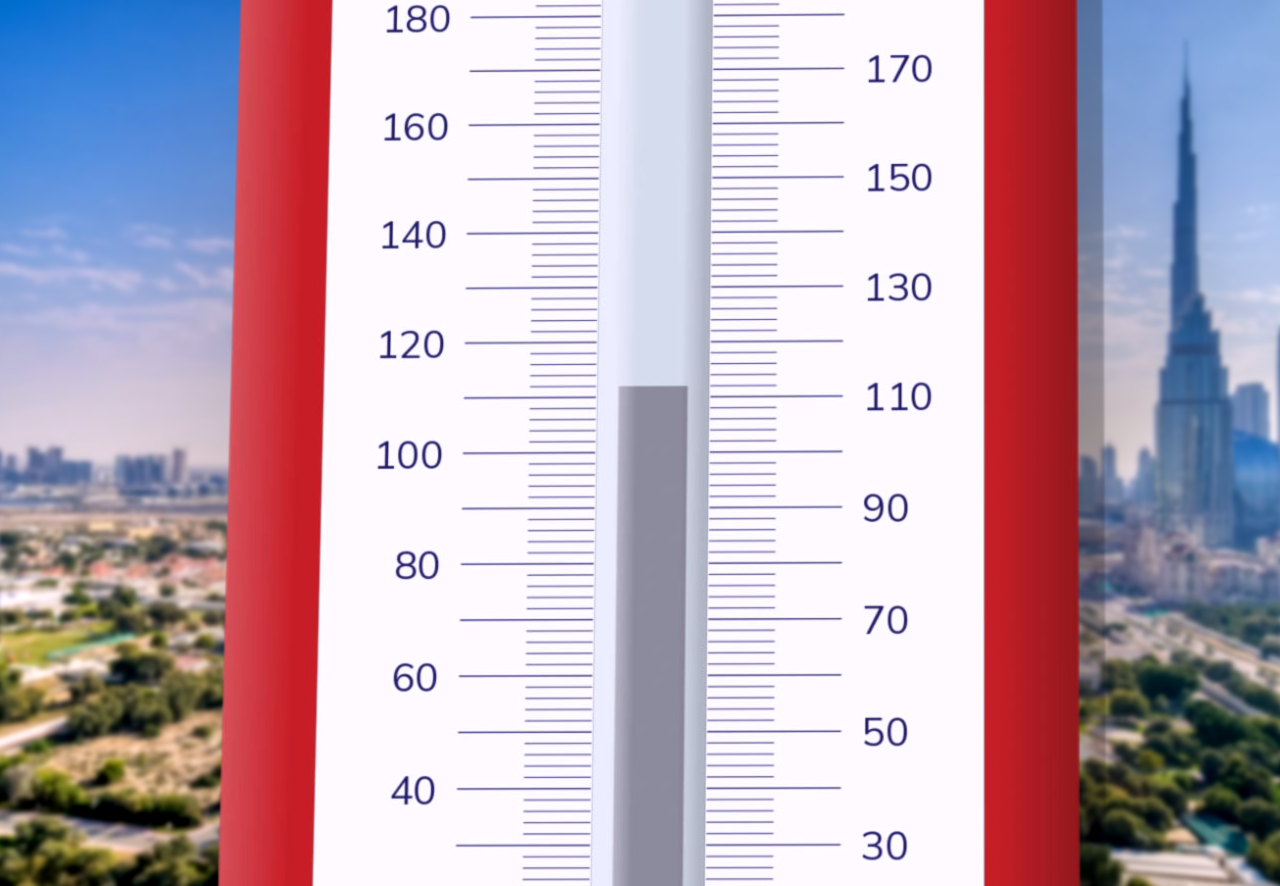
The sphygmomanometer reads 112 mmHg
